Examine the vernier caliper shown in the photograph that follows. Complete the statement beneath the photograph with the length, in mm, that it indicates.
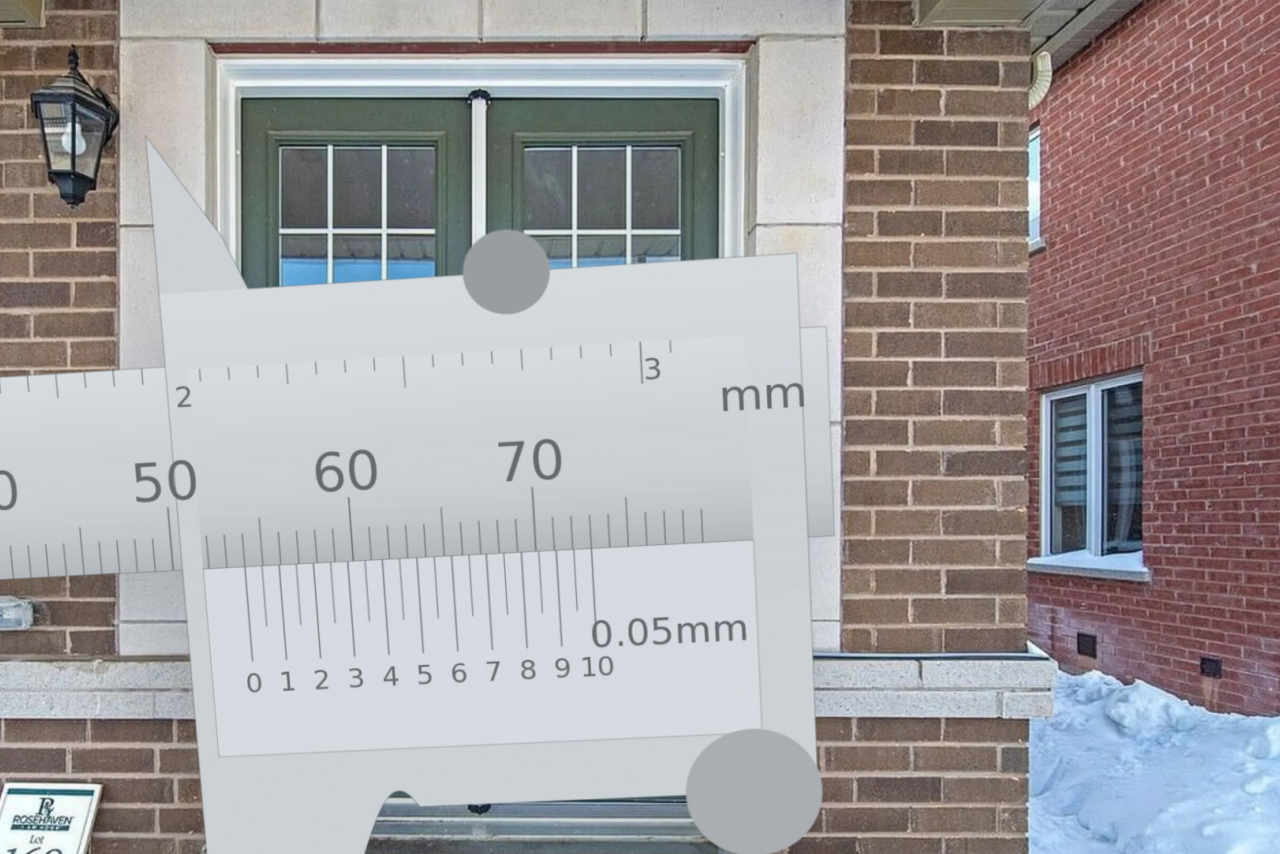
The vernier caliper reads 54.0 mm
